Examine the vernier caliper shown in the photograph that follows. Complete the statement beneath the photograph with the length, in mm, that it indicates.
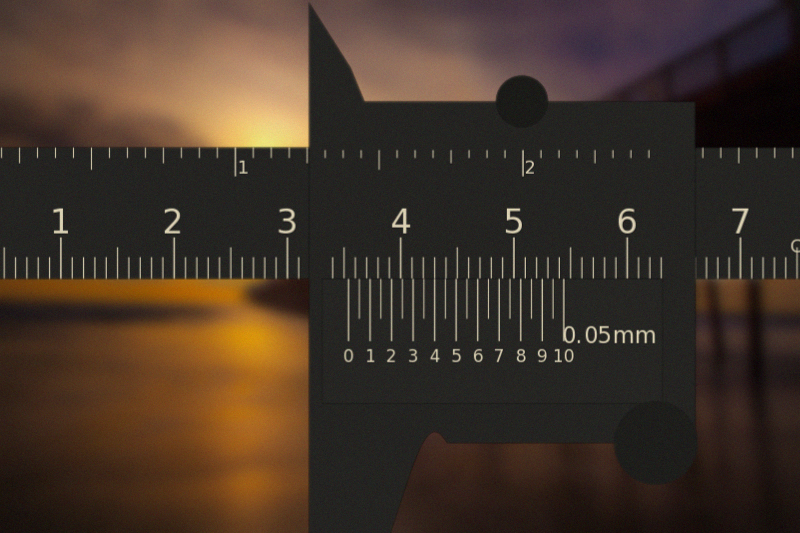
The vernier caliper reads 35.4 mm
